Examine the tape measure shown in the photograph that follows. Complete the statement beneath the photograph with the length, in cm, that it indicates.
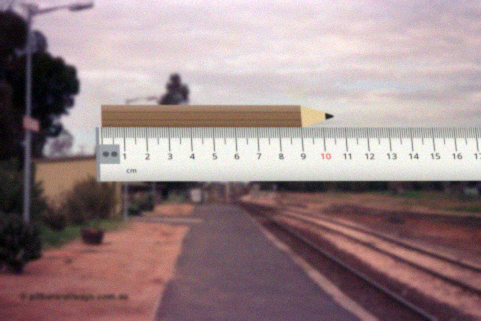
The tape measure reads 10.5 cm
